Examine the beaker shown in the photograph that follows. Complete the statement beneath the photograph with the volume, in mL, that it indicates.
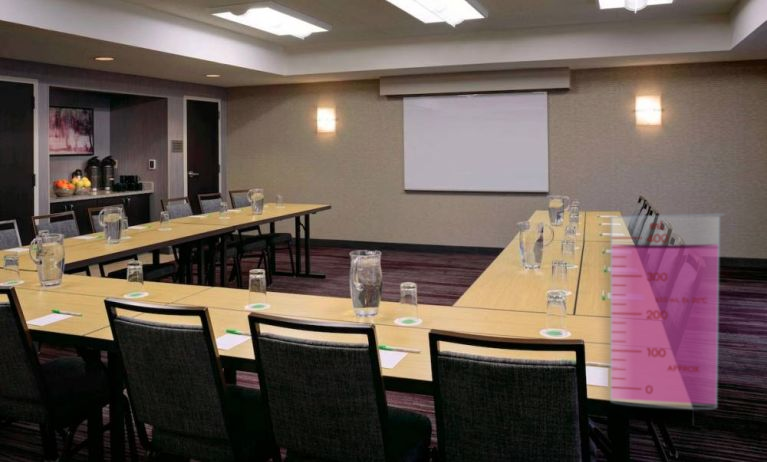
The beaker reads 375 mL
